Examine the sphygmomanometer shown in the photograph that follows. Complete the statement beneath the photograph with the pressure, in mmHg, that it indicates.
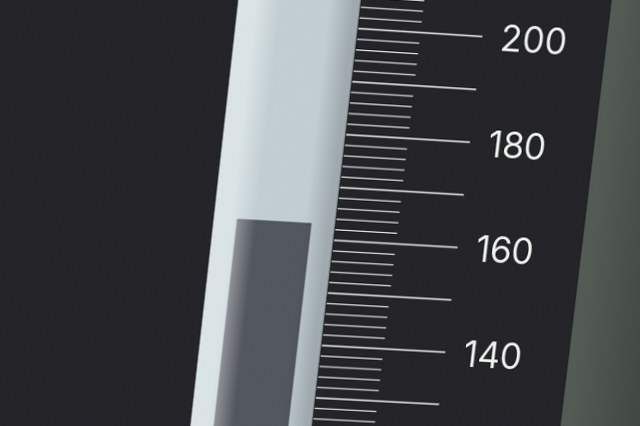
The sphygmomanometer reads 163 mmHg
